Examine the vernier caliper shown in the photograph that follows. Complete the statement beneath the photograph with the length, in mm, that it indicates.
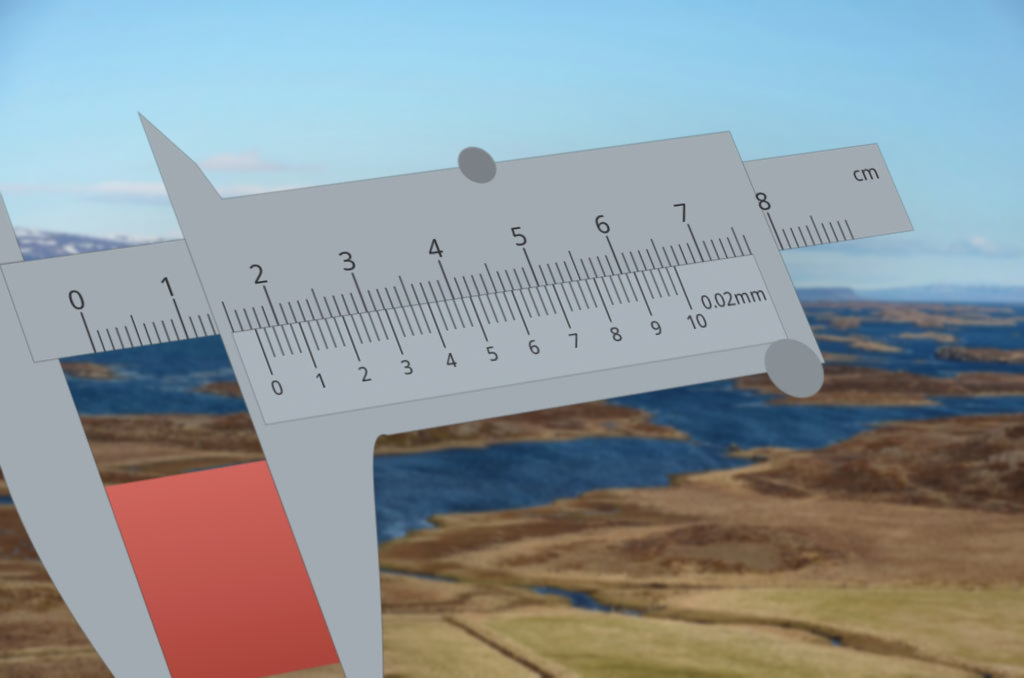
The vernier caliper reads 17.4 mm
